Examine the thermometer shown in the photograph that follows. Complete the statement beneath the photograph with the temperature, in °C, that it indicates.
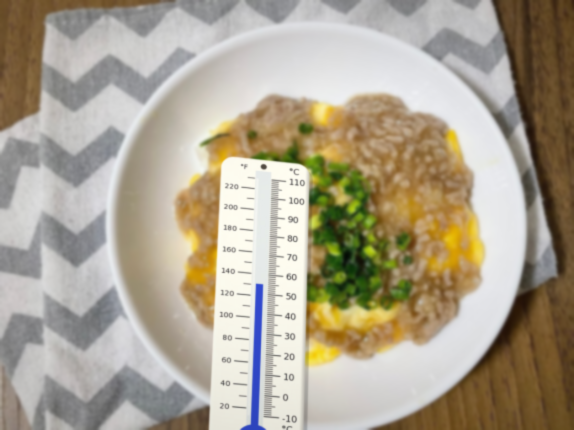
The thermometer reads 55 °C
